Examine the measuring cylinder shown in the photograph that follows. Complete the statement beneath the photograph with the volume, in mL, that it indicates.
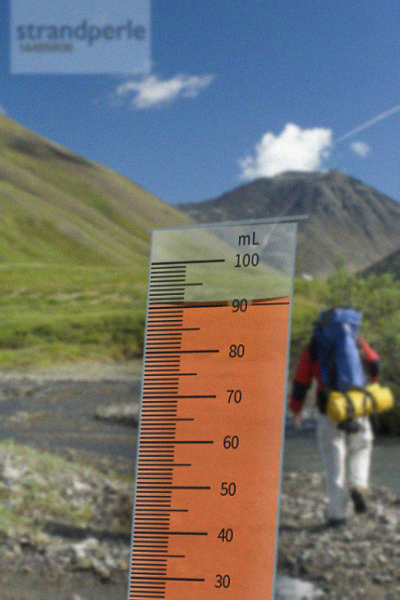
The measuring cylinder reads 90 mL
